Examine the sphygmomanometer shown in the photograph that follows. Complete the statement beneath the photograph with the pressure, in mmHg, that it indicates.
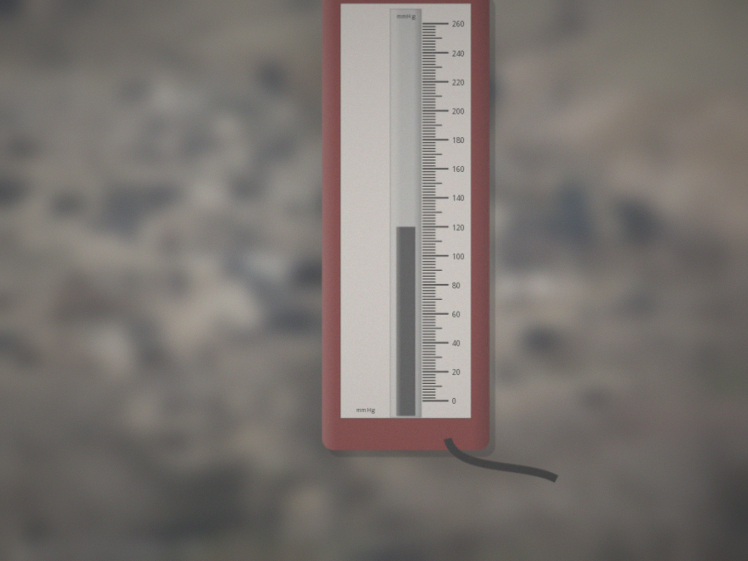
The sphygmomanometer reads 120 mmHg
